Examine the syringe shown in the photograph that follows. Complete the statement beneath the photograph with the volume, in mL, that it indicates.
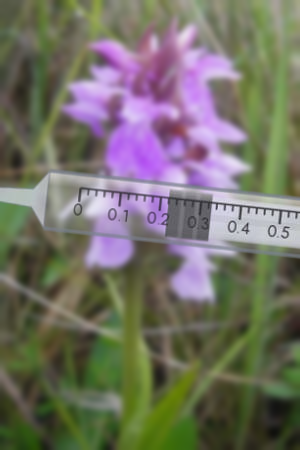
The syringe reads 0.22 mL
